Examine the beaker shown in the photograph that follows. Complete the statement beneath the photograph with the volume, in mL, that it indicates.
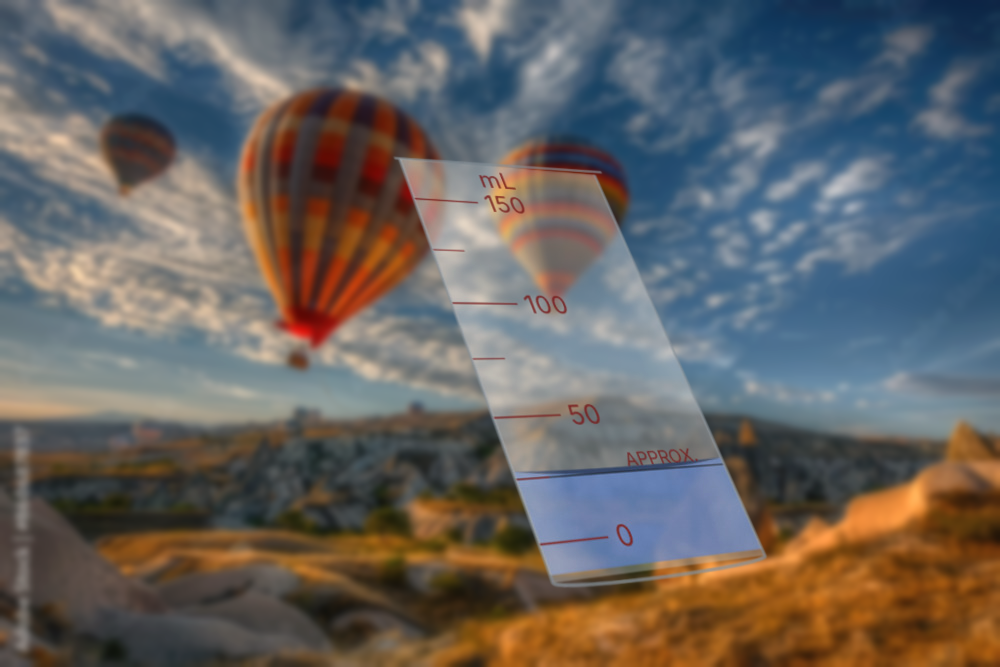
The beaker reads 25 mL
